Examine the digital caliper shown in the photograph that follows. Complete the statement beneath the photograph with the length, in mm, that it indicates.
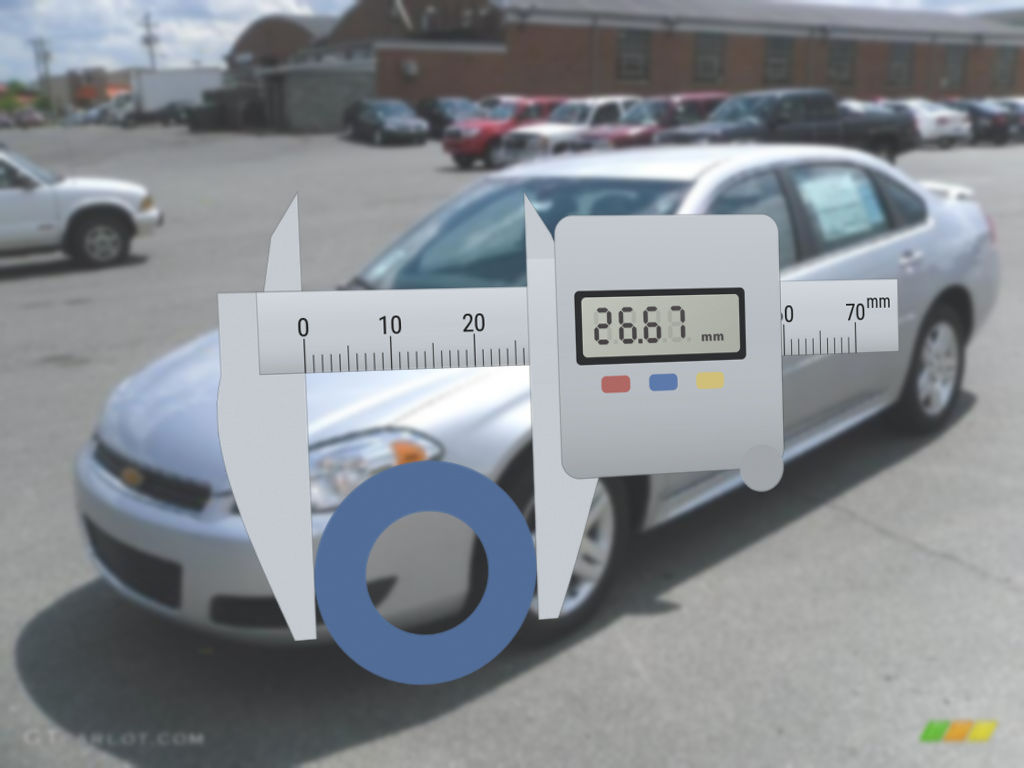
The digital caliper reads 26.67 mm
